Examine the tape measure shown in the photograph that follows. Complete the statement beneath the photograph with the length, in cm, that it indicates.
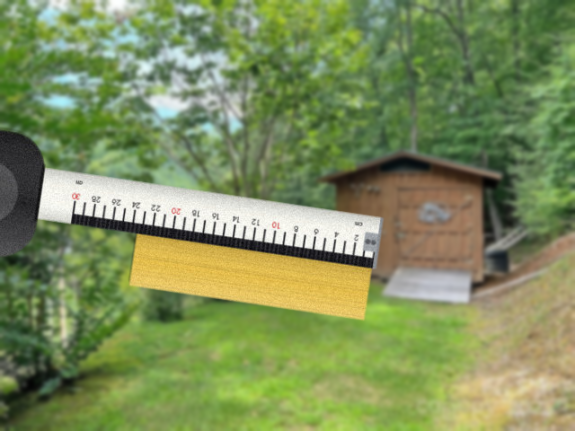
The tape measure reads 23.5 cm
